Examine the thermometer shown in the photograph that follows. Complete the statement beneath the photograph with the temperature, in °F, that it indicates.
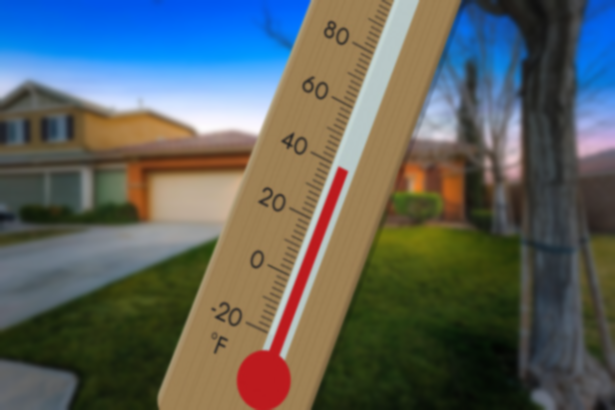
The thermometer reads 40 °F
